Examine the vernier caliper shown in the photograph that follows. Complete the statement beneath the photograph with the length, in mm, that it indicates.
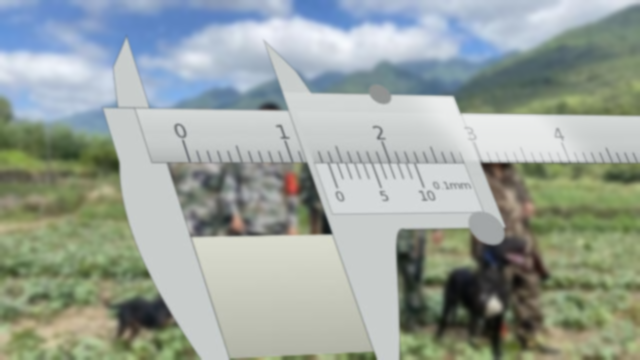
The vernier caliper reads 13.6 mm
